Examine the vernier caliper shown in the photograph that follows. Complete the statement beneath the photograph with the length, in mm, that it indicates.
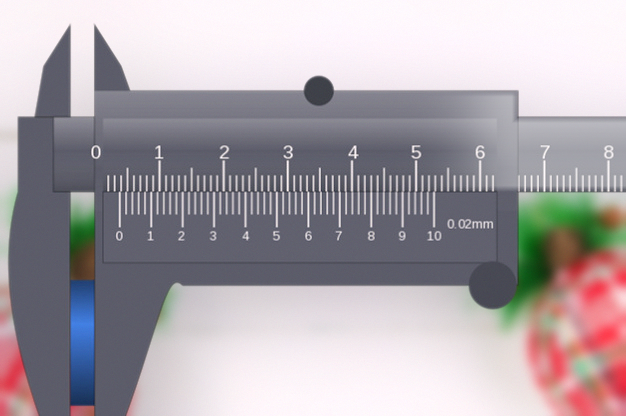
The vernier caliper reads 3.8 mm
